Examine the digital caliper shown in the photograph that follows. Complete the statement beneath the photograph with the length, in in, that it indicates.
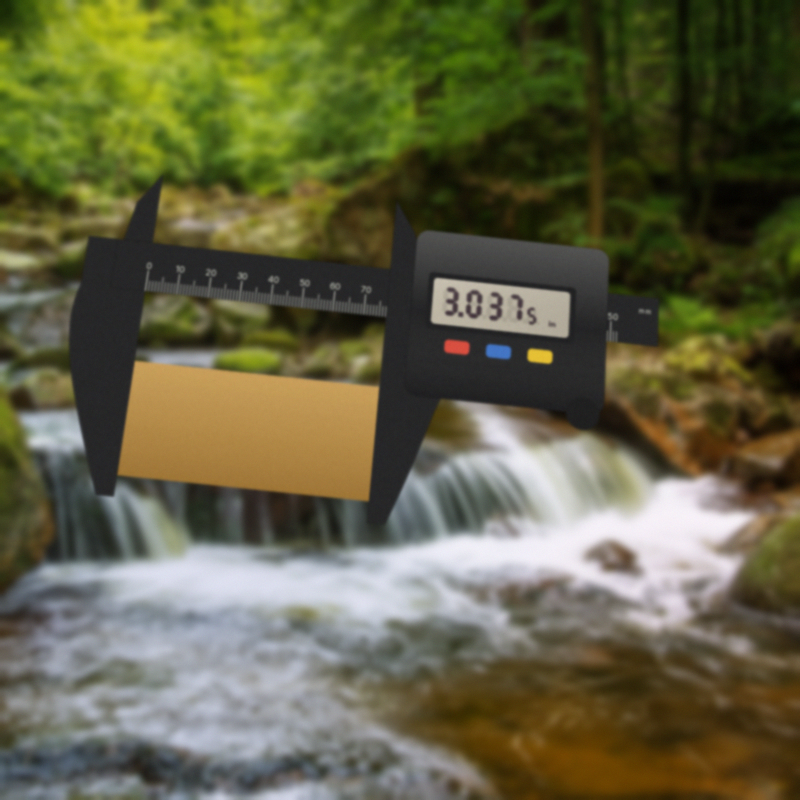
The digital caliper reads 3.0375 in
